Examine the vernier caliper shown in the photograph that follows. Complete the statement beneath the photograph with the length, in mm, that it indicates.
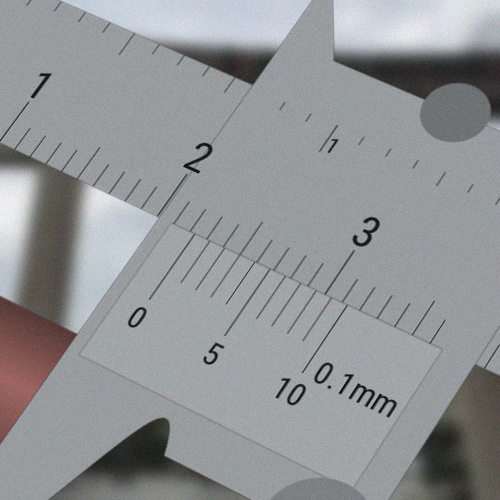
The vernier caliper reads 22.3 mm
